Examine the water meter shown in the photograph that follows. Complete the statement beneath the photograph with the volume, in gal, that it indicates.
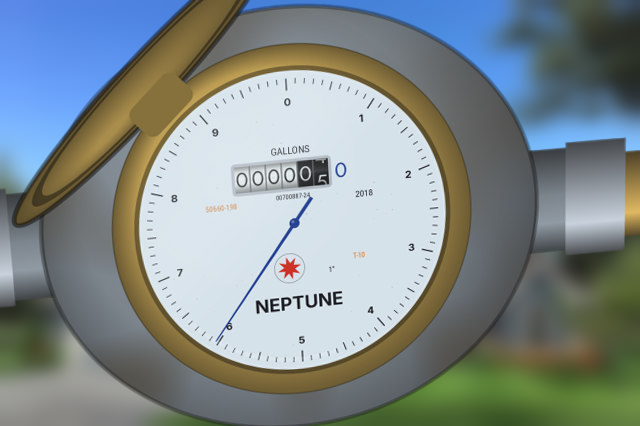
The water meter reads 46.0 gal
